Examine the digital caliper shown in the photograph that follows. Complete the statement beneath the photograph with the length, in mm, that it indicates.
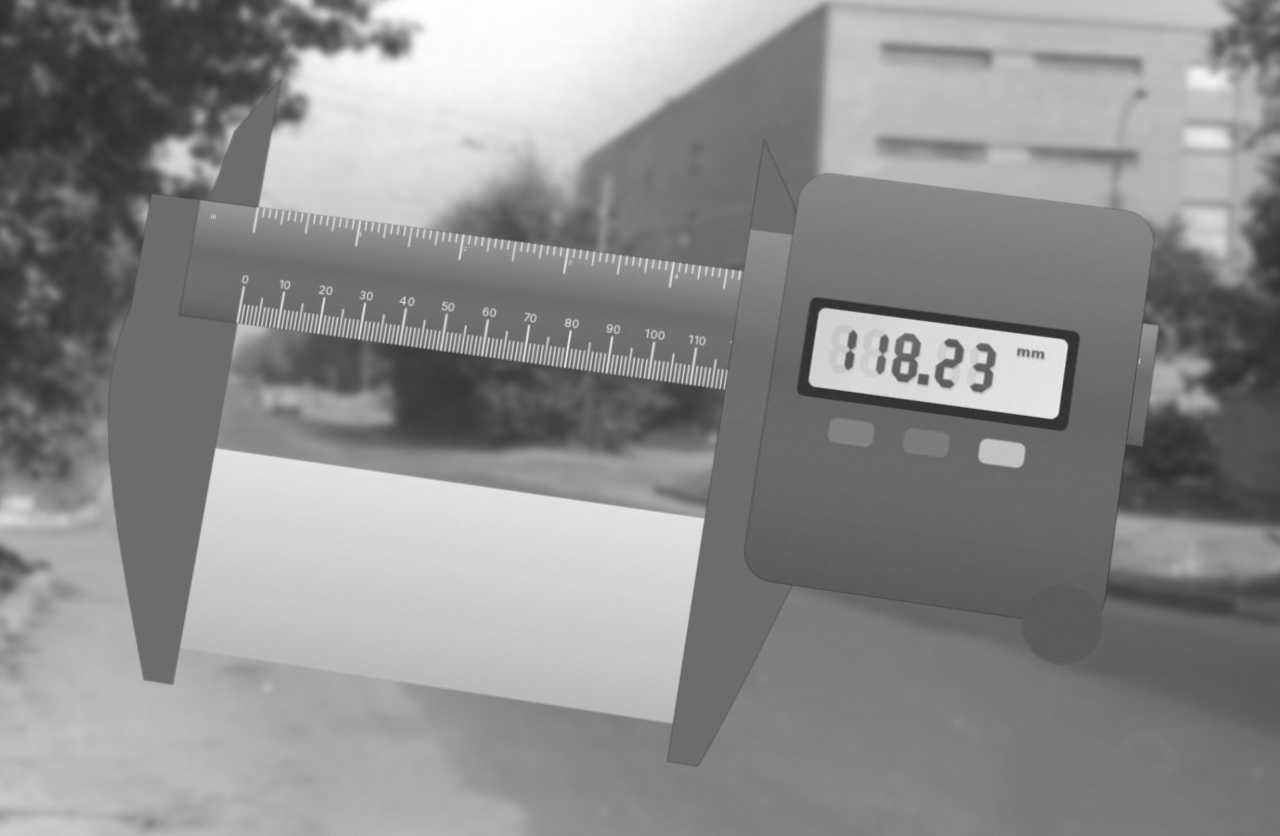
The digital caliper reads 118.23 mm
